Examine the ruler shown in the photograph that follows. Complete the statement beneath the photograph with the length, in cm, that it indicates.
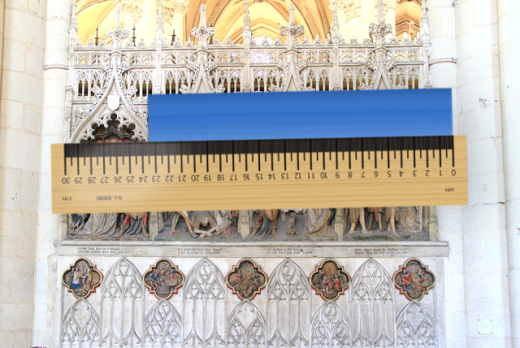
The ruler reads 23.5 cm
